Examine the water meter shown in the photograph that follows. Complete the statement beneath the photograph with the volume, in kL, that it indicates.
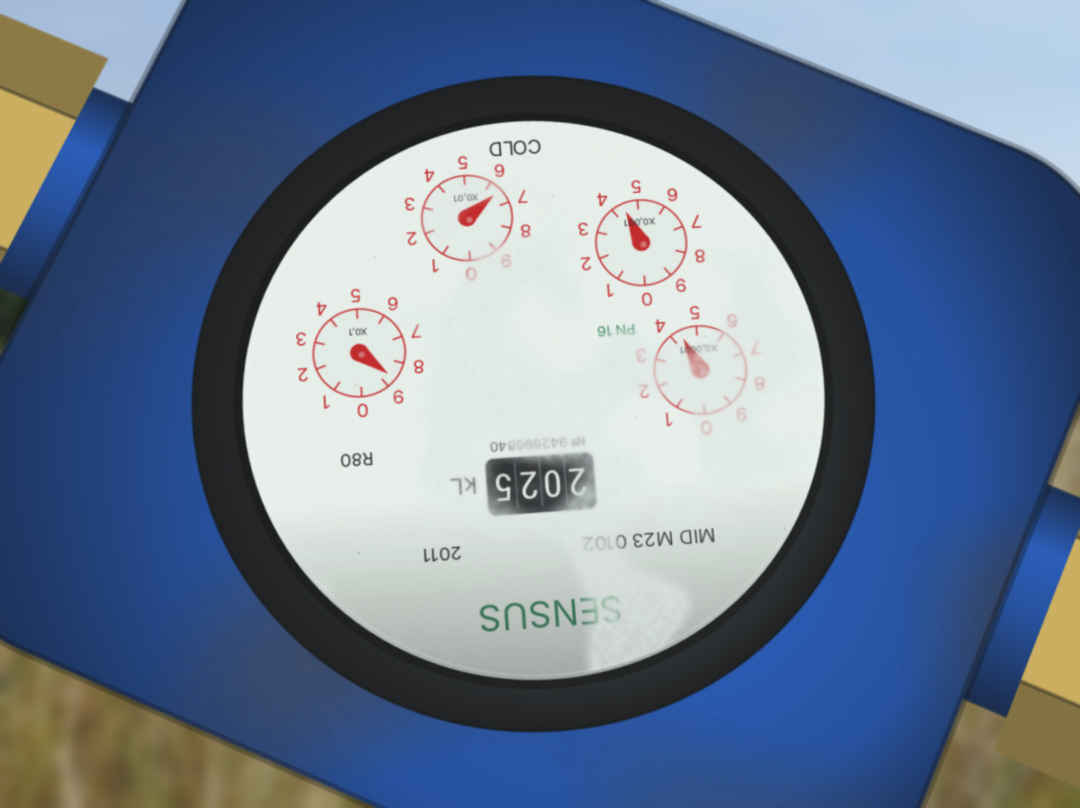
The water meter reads 2025.8644 kL
